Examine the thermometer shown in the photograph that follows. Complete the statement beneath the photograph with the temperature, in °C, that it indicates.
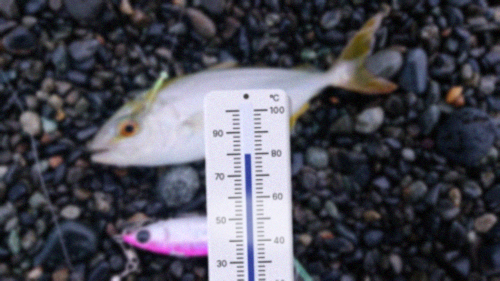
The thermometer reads 80 °C
